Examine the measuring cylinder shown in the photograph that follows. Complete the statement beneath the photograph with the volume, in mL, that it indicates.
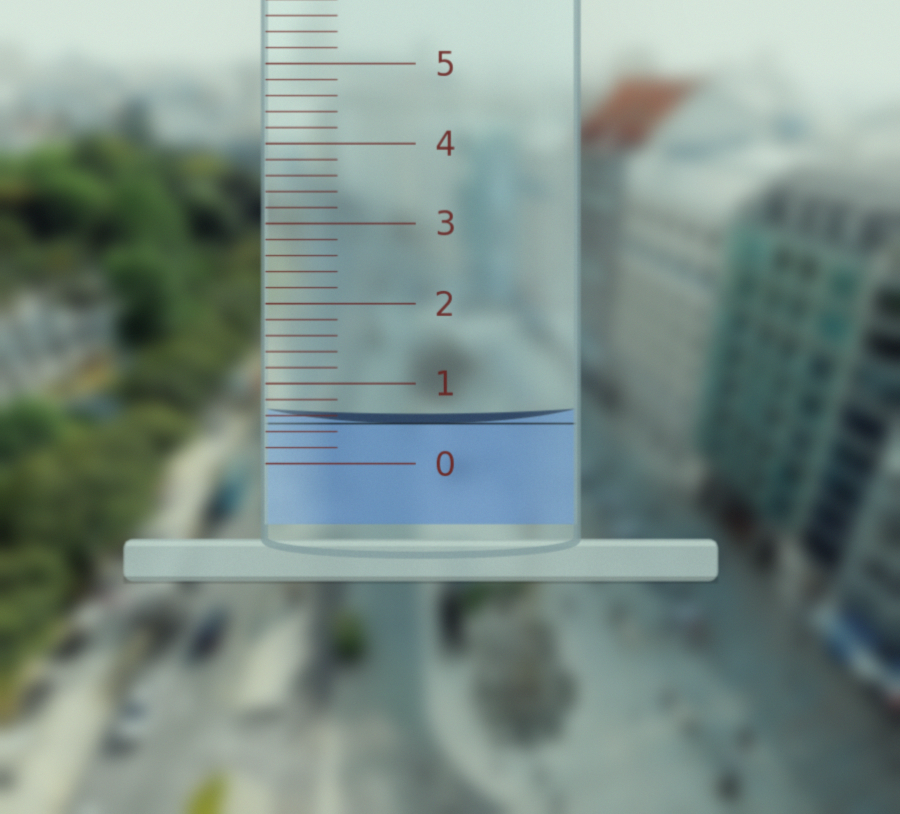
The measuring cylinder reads 0.5 mL
